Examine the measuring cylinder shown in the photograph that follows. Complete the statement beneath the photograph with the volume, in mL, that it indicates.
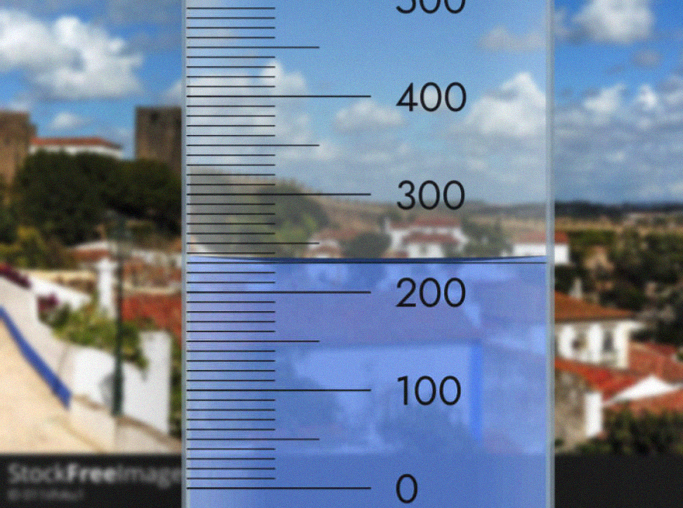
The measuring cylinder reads 230 mL
